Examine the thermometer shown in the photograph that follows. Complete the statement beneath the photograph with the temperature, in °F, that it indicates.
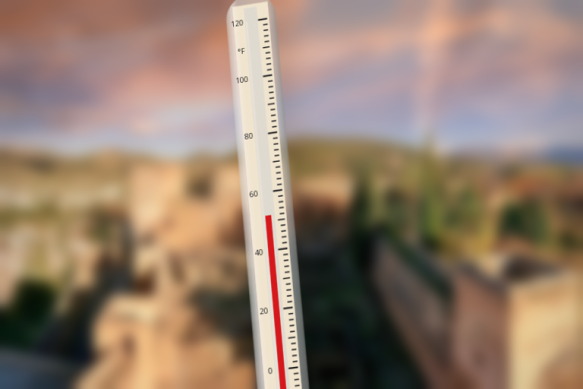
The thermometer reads 52 °F
